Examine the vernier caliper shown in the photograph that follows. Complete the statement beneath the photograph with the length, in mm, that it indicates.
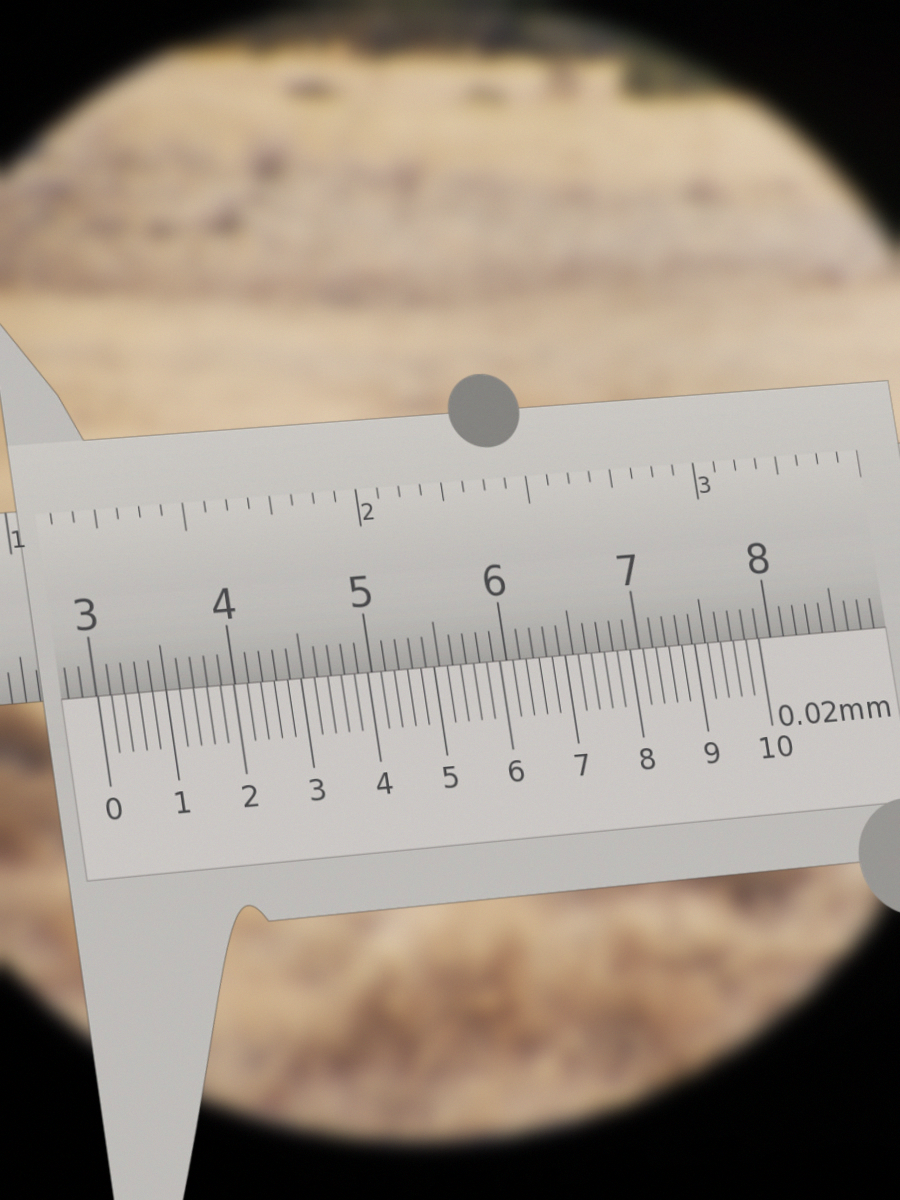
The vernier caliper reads 30.1 mm
